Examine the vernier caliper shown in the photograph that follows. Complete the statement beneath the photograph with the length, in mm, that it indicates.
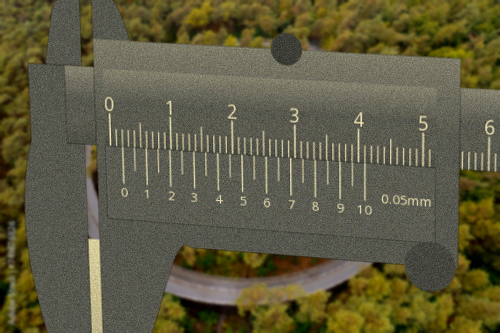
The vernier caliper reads 2.0 mm
